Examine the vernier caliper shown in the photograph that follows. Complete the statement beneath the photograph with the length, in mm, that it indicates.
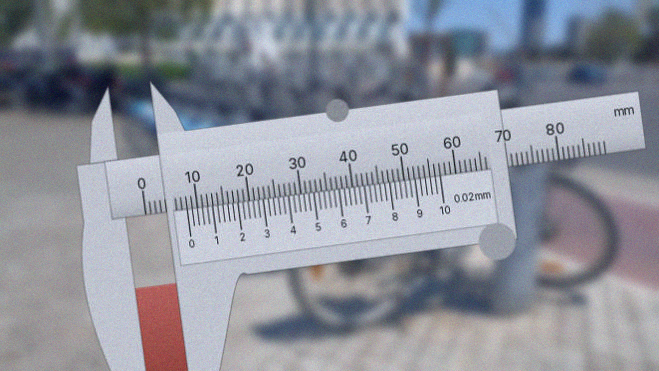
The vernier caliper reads 8.0 mm
